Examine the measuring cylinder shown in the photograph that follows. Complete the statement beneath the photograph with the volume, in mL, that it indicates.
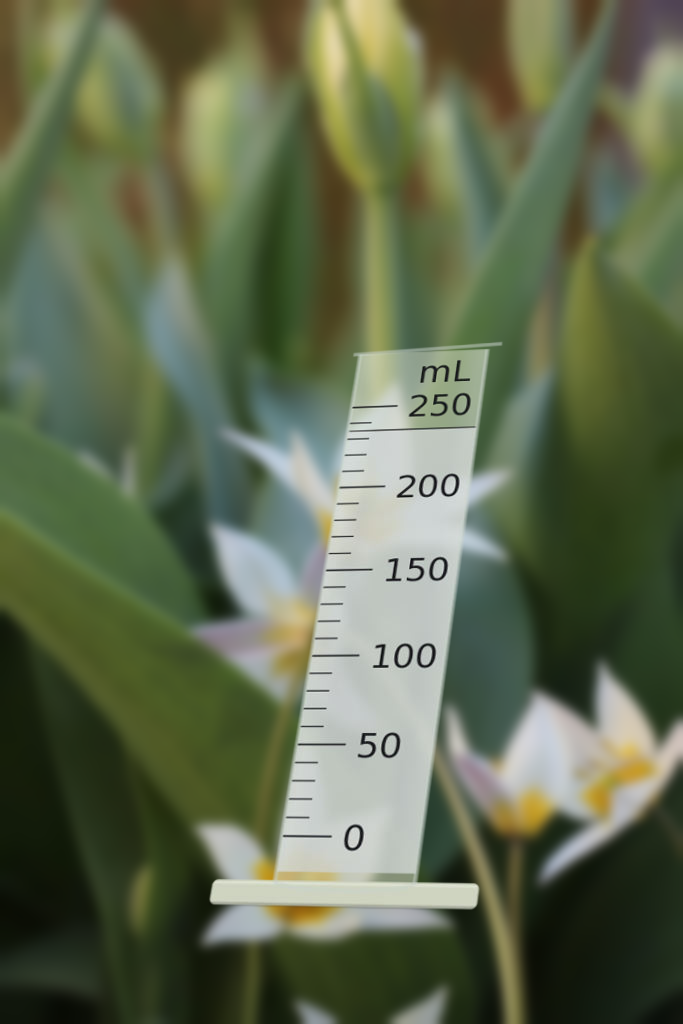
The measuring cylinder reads 235 mL
